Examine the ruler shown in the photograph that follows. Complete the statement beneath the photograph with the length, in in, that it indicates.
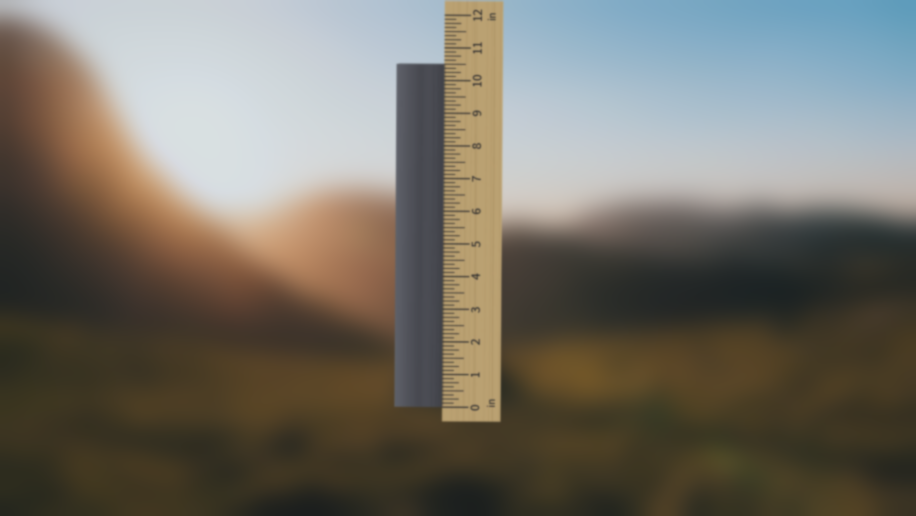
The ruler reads 10.5 in
